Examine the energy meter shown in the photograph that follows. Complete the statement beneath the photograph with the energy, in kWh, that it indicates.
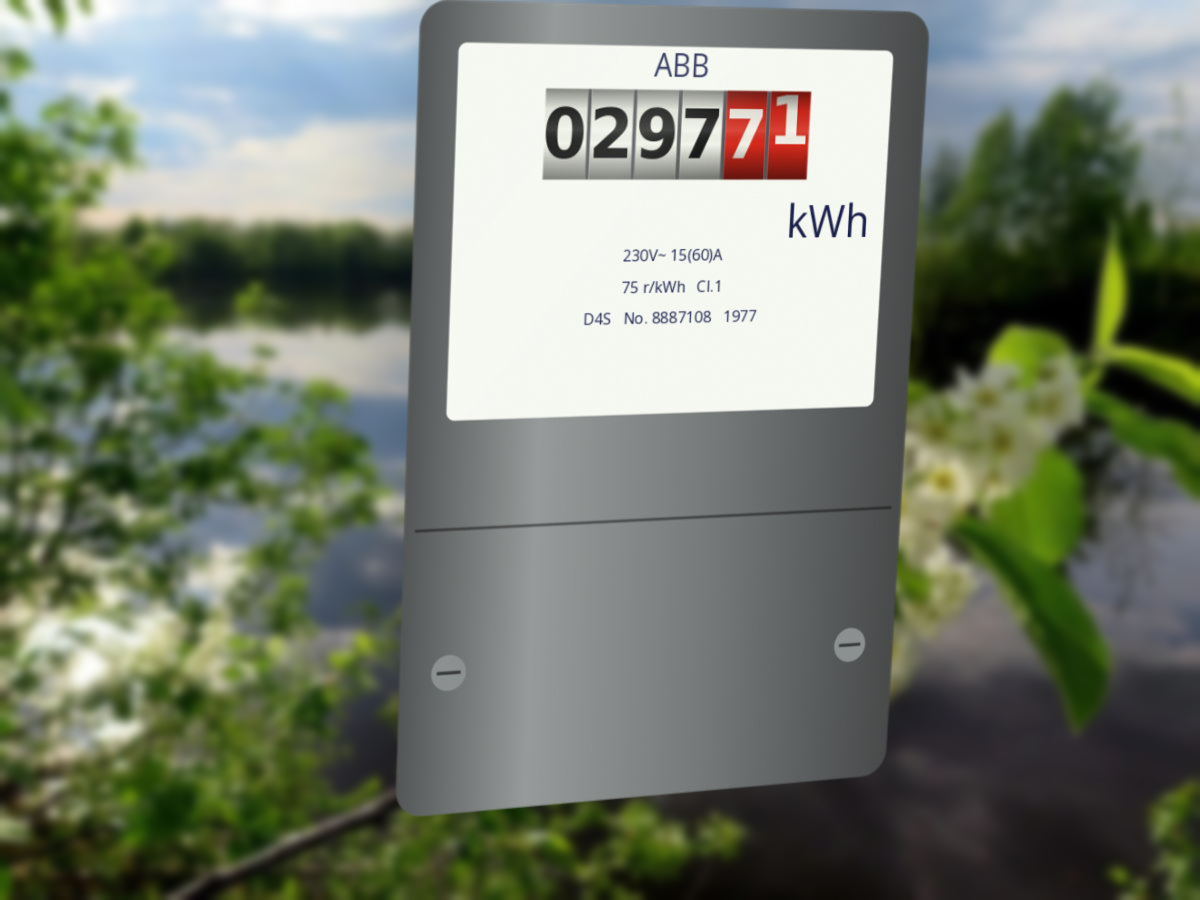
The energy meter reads 297.71 kWh
